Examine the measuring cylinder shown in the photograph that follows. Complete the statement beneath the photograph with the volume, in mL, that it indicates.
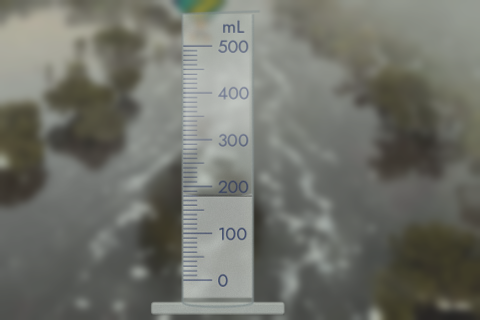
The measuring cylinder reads 180 mL
